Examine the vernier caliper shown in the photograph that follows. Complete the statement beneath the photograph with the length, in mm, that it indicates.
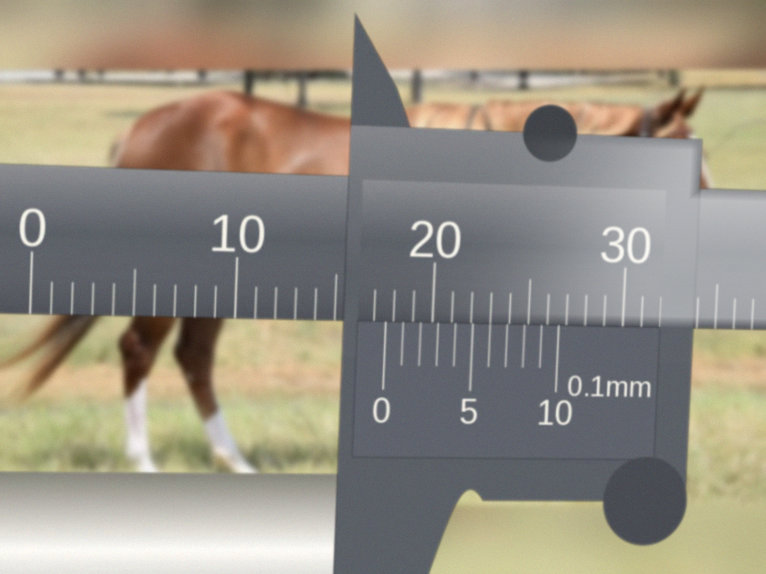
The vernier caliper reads 17.6 mm
